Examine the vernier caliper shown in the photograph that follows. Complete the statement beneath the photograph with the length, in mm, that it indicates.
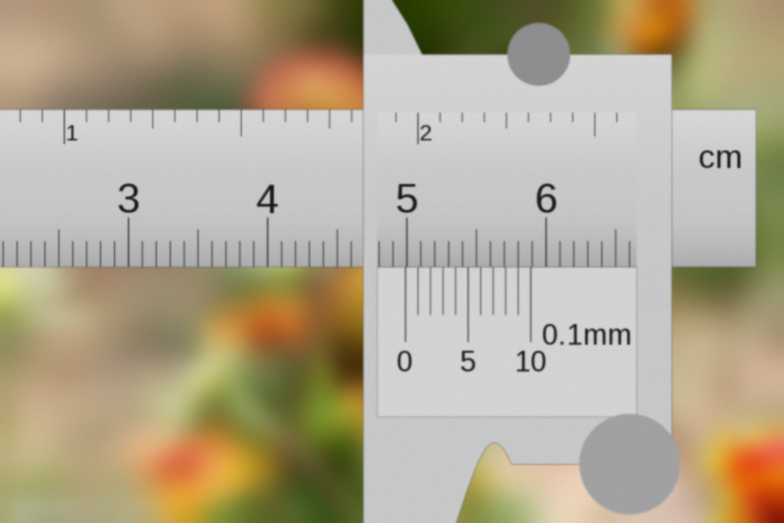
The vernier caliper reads 49.9 mm
